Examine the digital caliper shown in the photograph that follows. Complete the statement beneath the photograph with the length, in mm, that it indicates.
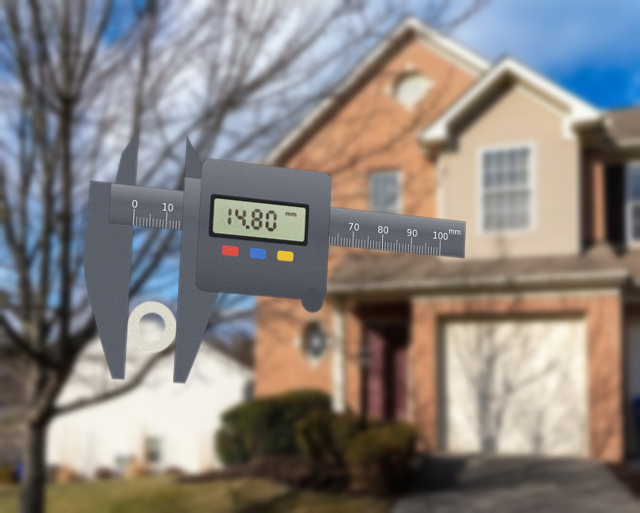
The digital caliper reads 14.80 mm
